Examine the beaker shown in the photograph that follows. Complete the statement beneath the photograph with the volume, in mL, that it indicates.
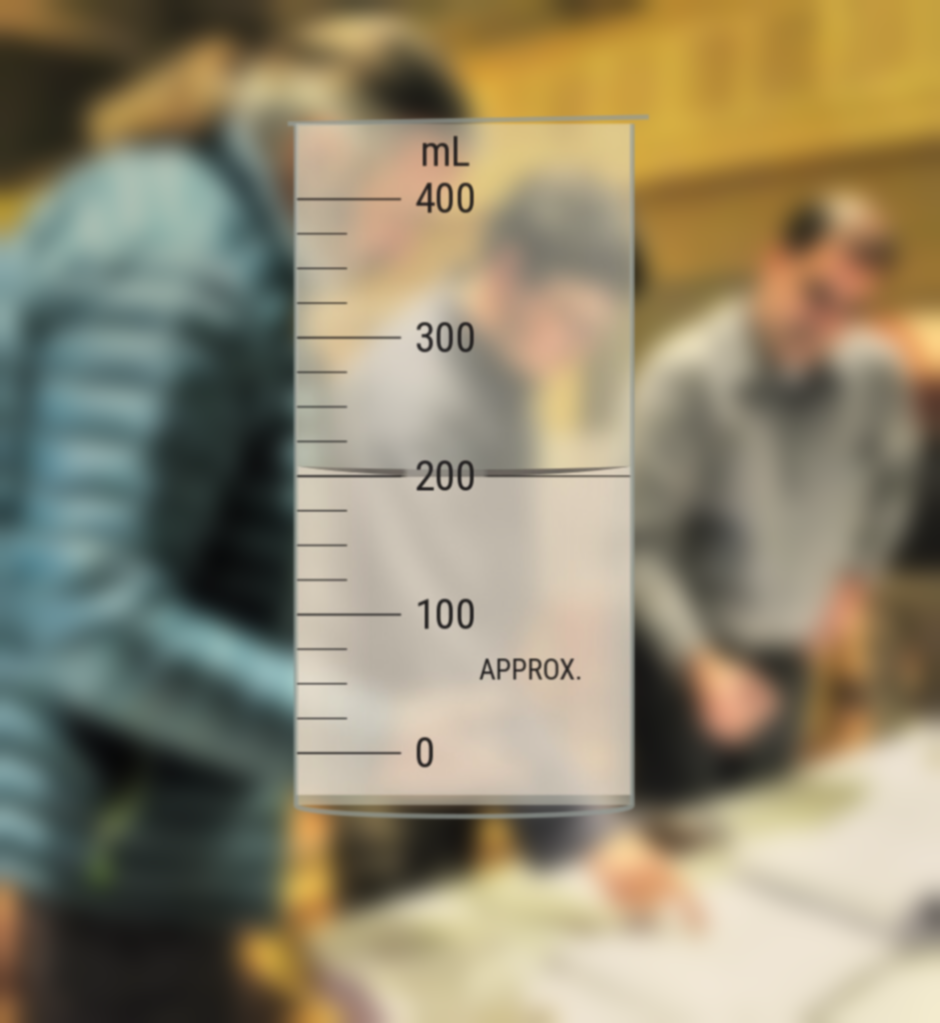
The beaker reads 200 mL
